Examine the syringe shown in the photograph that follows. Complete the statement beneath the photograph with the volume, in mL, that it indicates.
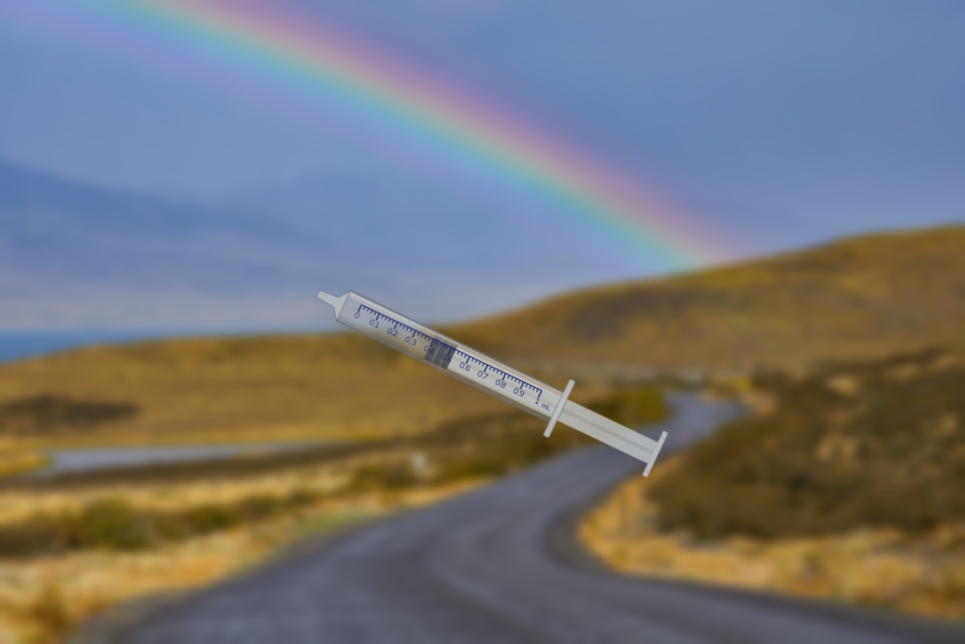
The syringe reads 0.4 mL
